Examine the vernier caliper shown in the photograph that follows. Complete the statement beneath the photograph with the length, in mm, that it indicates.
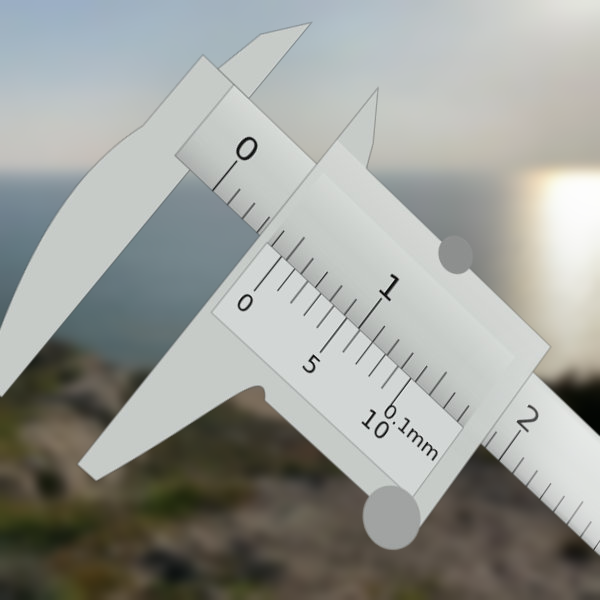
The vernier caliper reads 4.7 mm
